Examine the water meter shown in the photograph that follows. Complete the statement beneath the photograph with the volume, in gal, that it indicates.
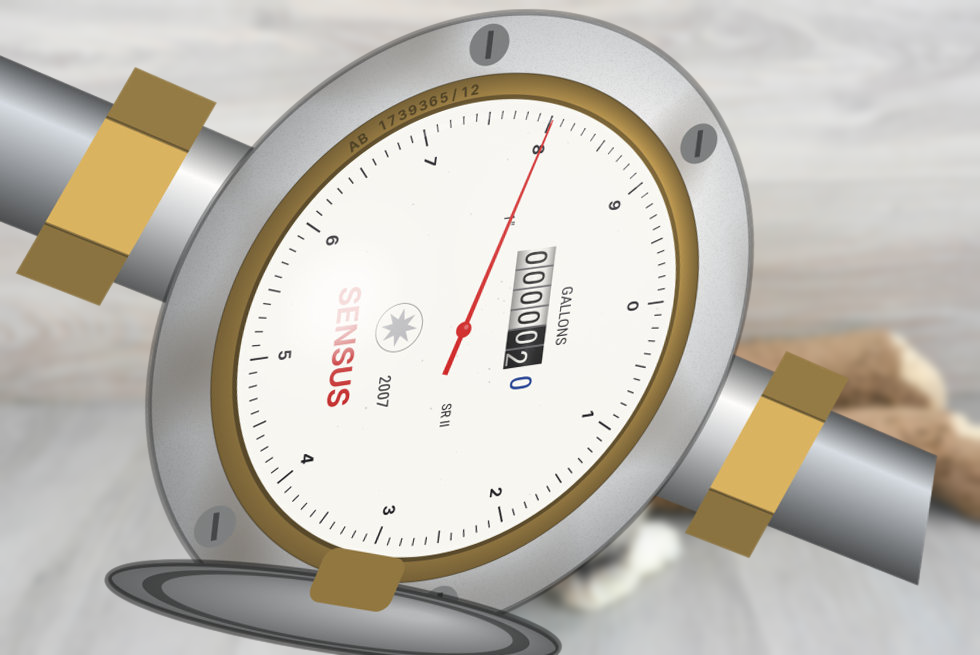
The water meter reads 18.0 gal
